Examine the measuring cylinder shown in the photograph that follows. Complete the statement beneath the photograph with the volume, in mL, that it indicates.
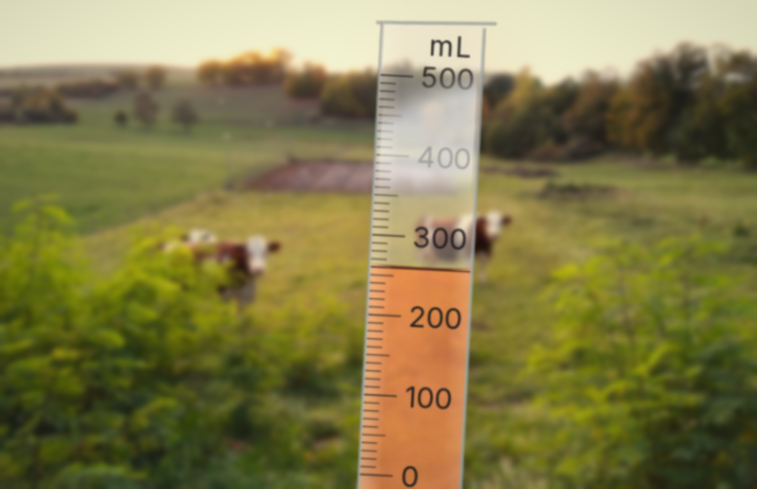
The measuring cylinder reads 260 mL
